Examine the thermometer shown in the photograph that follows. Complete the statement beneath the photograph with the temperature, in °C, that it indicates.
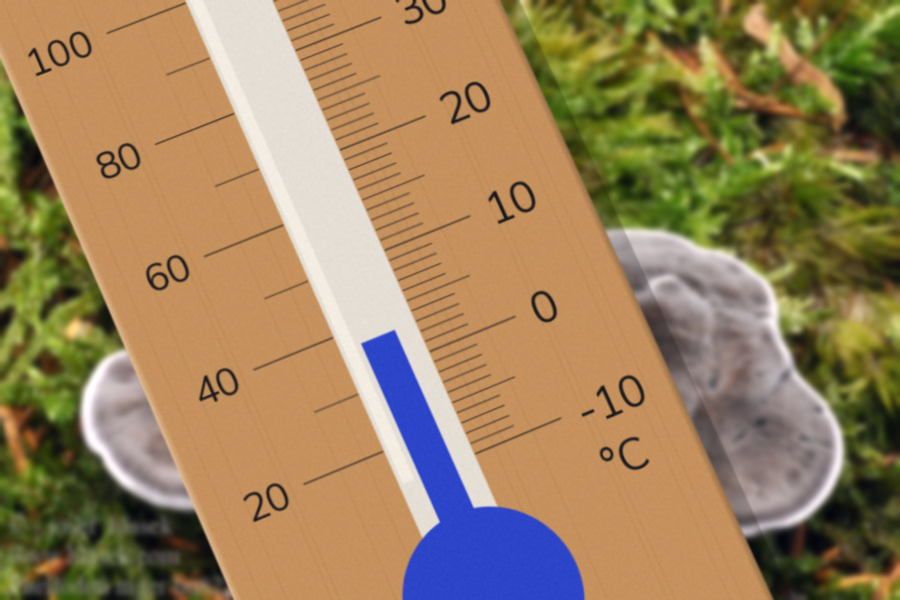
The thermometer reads 3 °C
